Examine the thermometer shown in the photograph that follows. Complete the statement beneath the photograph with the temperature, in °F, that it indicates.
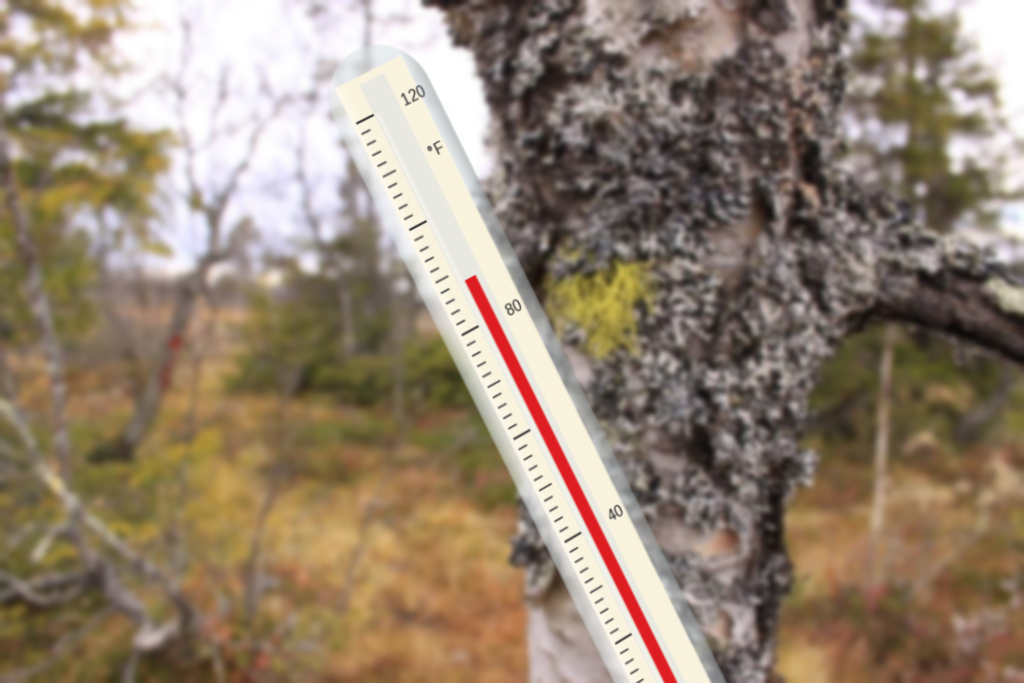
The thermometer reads 88 °F
